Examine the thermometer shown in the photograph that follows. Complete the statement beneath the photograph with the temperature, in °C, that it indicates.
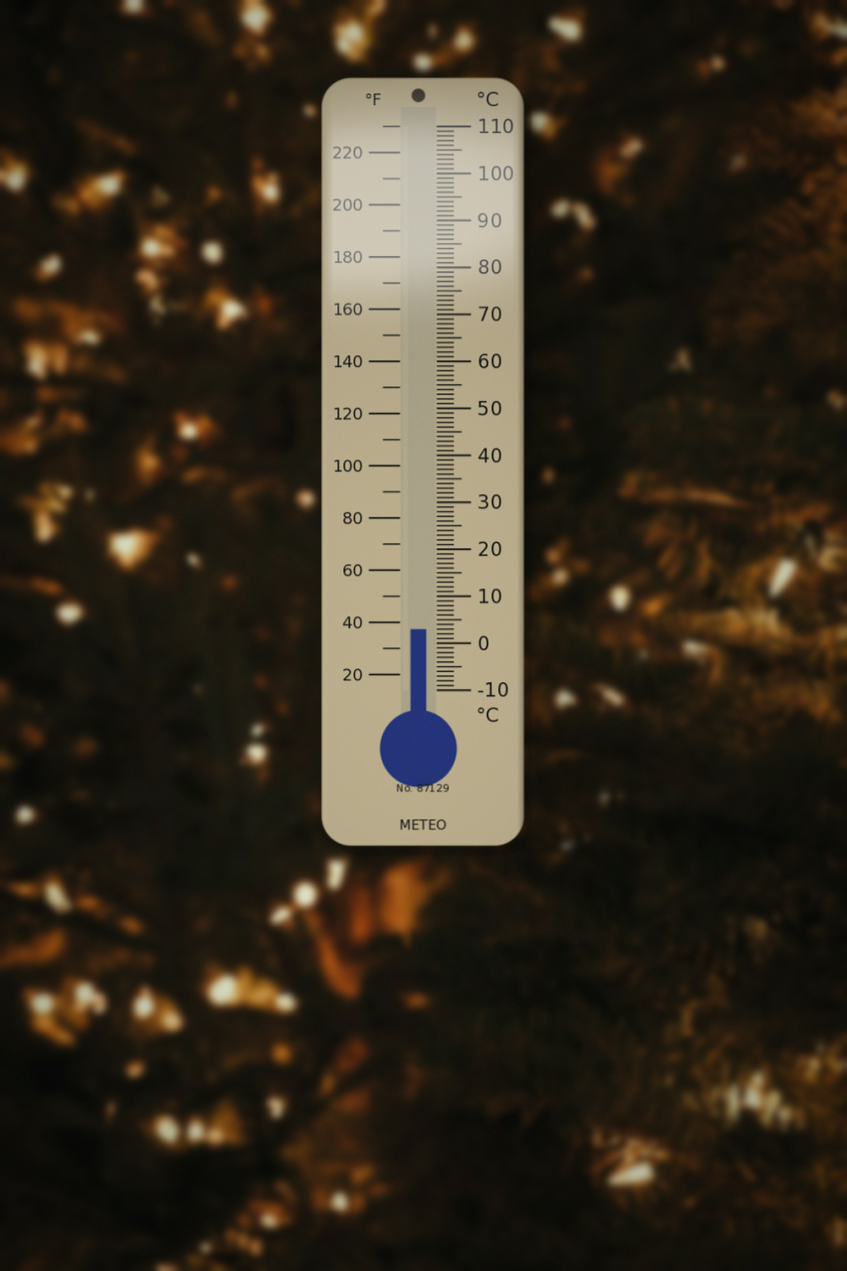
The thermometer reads 3 °C
